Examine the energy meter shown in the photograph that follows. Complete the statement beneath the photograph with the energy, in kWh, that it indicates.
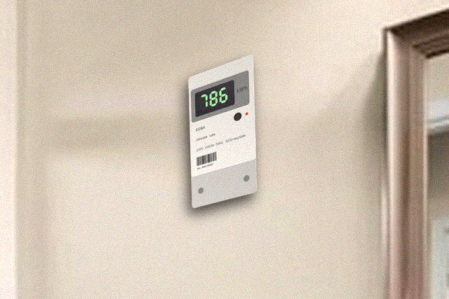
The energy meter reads 786 kWh
